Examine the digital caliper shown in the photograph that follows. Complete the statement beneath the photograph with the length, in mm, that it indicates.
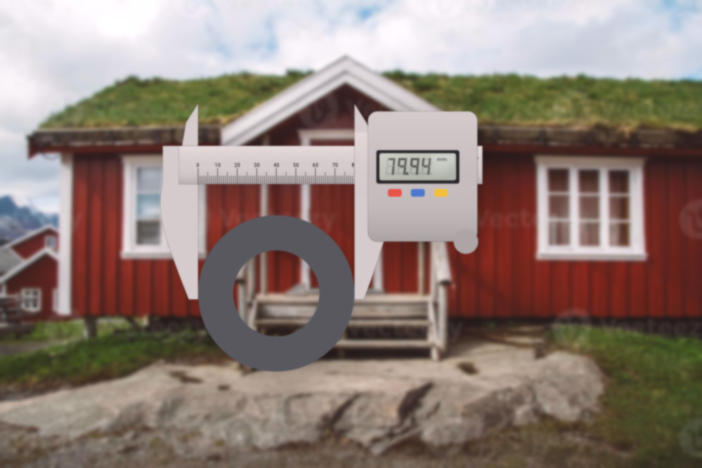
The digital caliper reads 79.94 mm
